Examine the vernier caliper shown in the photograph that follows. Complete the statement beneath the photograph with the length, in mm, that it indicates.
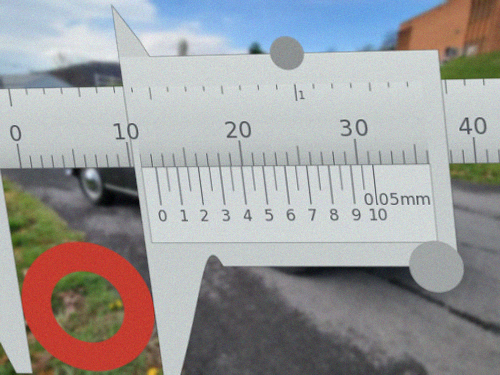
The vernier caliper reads 12.3 mm
